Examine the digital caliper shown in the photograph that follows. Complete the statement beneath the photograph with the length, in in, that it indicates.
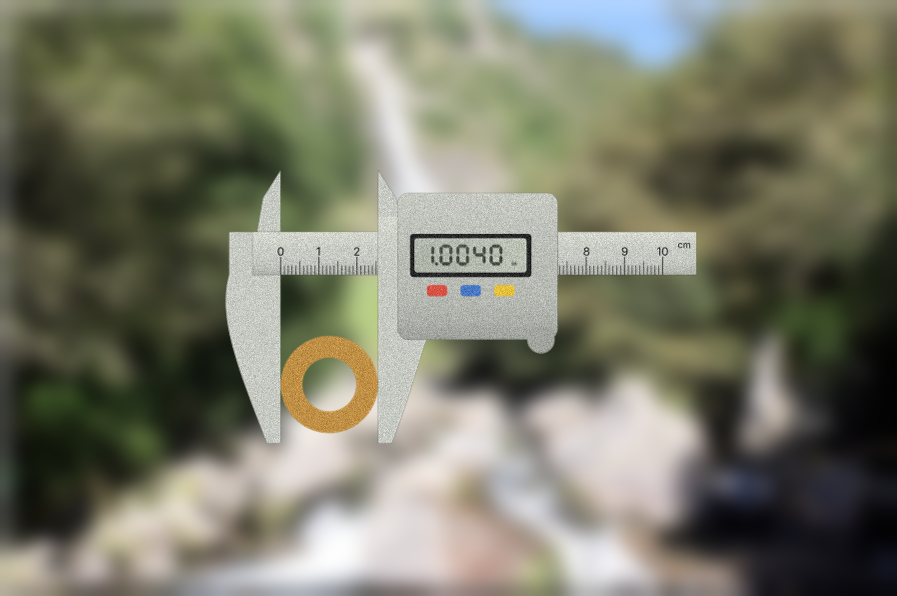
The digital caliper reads 1.0040 in
